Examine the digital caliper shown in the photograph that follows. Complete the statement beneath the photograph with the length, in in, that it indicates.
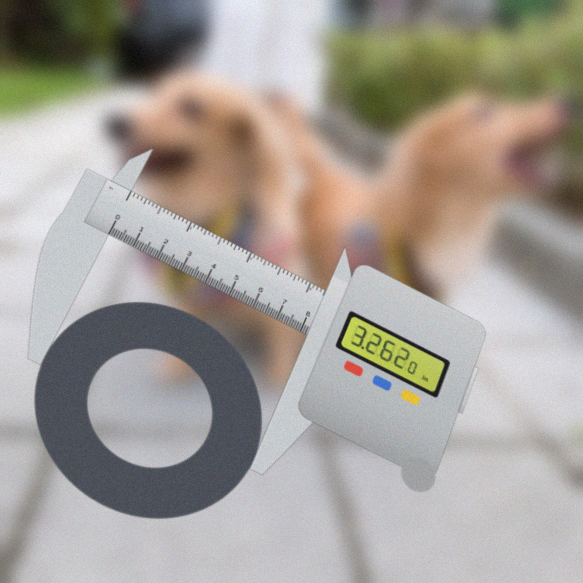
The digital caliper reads 3.2620 in
